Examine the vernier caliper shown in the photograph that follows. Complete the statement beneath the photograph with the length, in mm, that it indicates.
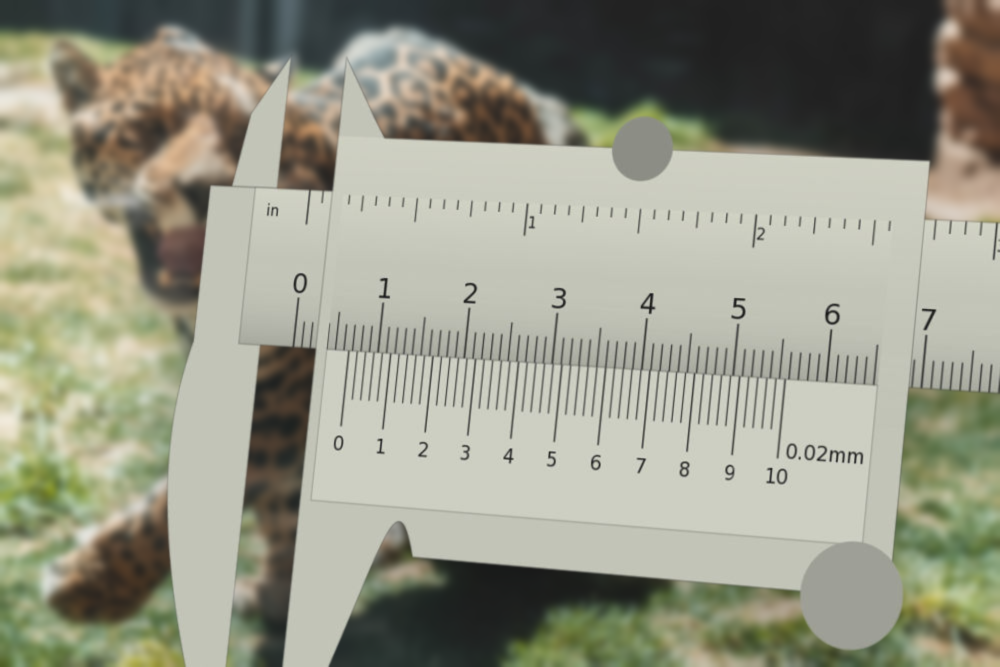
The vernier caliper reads 6.6 mm
